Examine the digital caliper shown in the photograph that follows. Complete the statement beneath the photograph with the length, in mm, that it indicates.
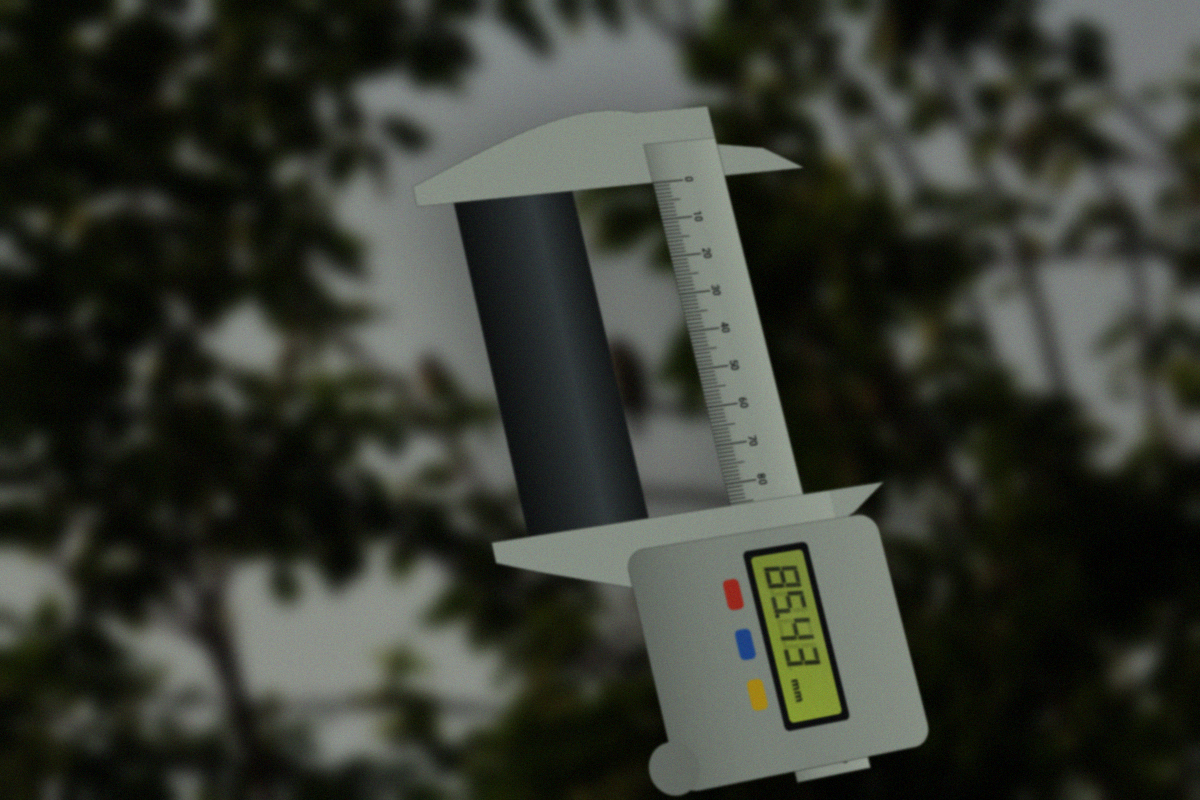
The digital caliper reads 85.43 mm
